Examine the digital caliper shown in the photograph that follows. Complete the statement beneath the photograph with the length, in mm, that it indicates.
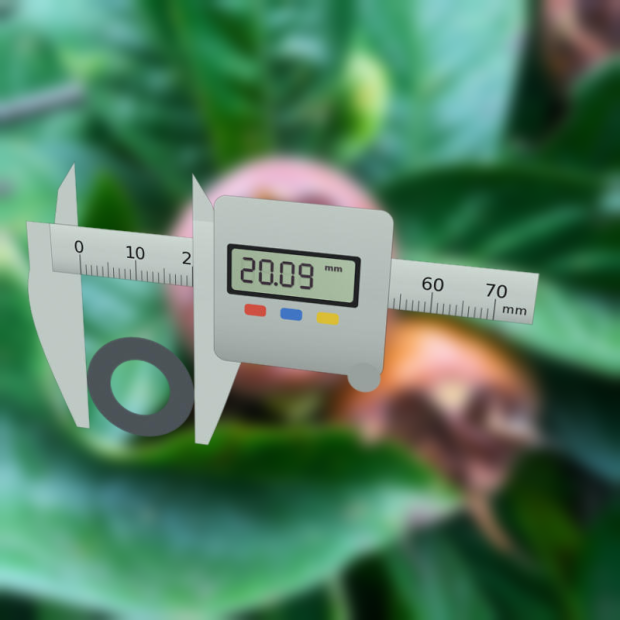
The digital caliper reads 20.09 mm
